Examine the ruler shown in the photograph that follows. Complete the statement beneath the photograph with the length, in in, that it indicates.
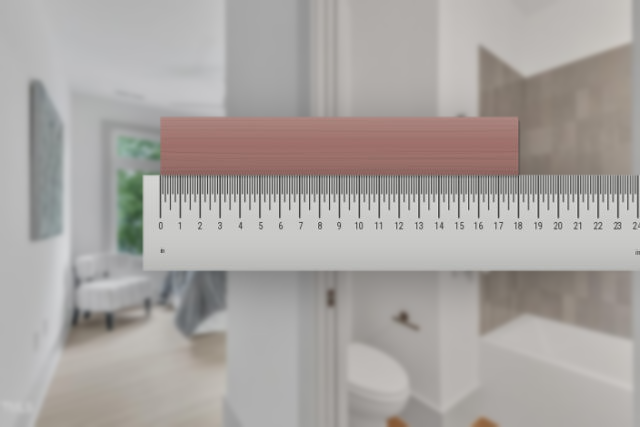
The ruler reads 18 in
